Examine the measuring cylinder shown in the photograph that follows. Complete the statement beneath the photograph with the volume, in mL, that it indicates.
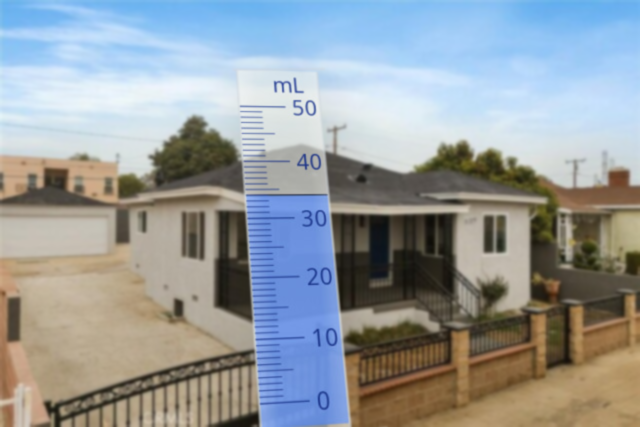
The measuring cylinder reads 34 mL
